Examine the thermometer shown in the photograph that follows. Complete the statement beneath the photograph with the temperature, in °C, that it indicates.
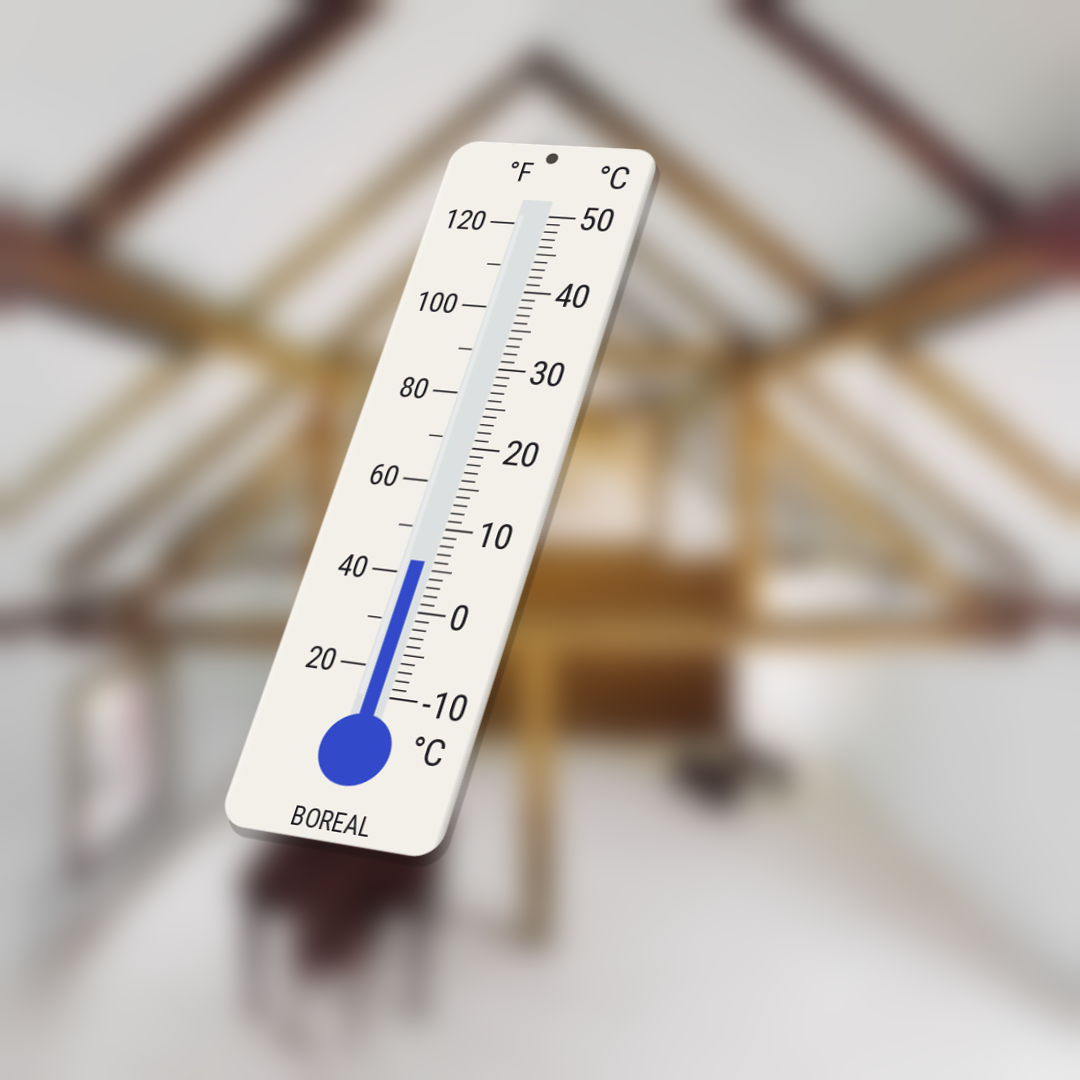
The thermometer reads 6 °C
